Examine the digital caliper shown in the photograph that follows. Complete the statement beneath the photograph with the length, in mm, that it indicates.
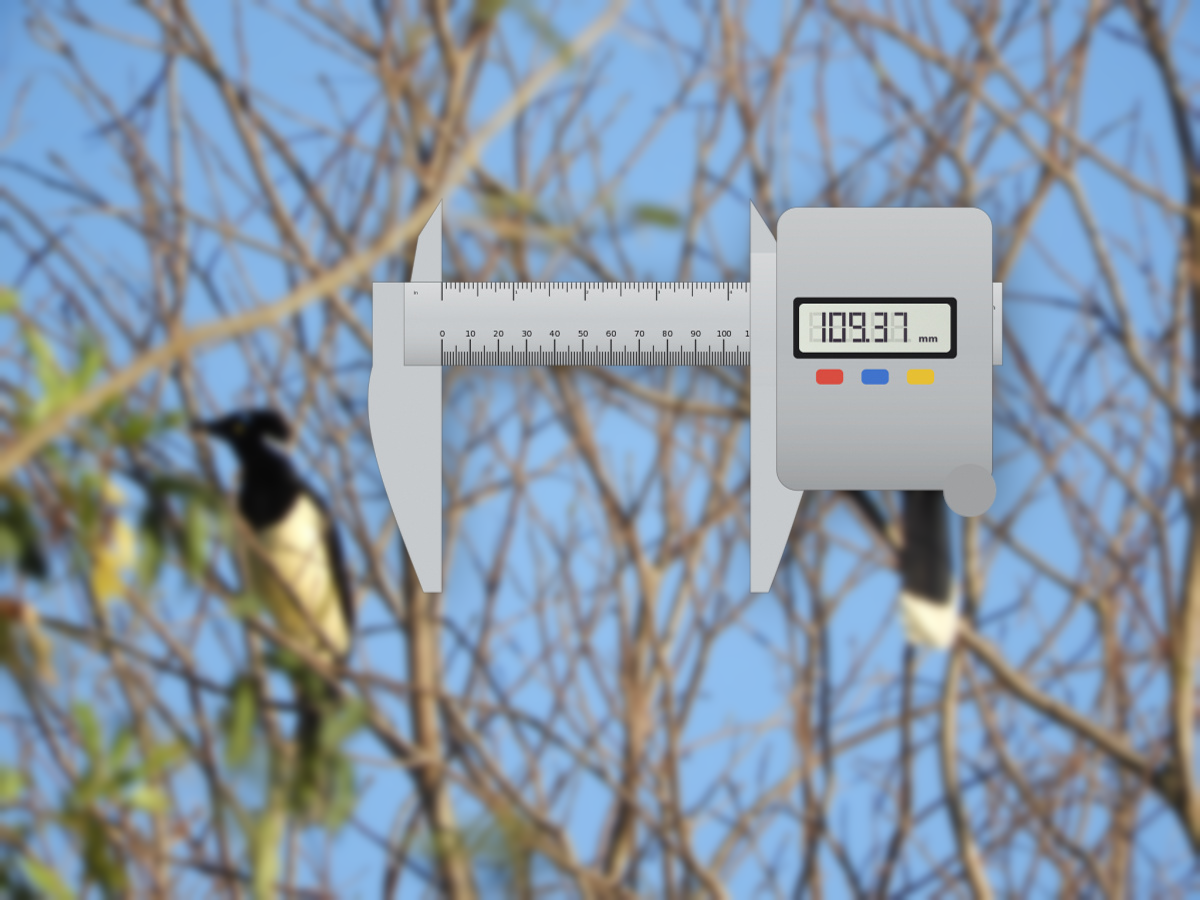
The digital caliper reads 109.37 mm
